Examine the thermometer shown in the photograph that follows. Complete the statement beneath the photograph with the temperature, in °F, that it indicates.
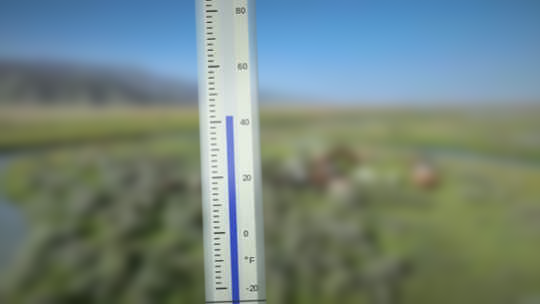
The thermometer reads 42 °F
